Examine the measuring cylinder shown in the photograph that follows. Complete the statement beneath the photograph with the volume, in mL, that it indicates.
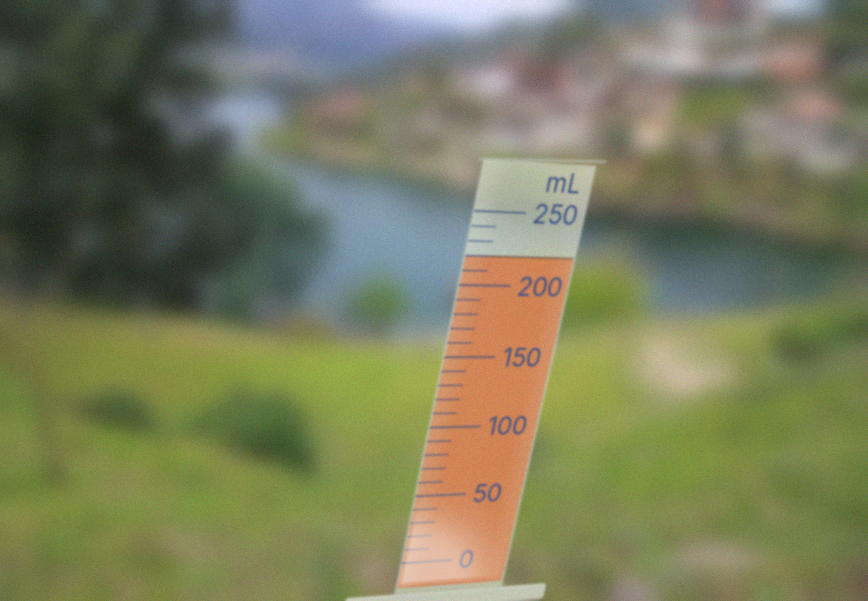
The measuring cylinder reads 220 mL
